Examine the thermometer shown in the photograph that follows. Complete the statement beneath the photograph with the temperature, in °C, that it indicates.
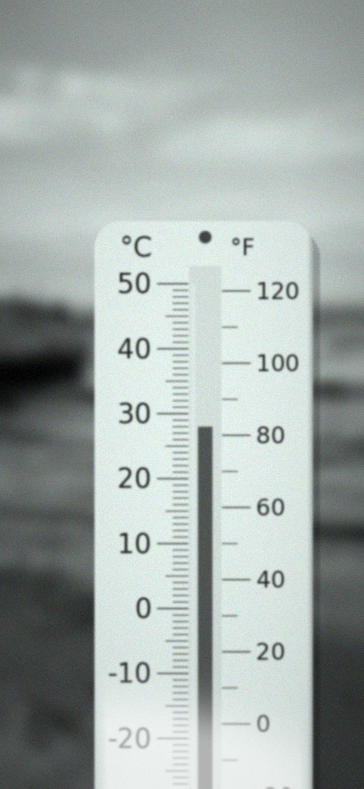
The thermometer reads 28 °C
